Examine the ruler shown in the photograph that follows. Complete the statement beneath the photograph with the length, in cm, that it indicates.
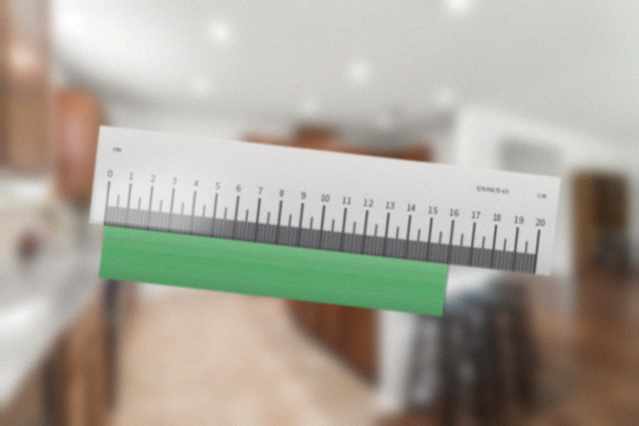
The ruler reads 16 cm
